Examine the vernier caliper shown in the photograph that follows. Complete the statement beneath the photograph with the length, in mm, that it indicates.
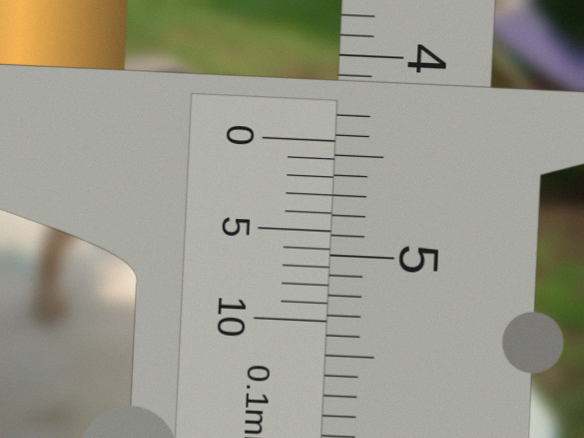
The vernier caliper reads 44.3 mm
